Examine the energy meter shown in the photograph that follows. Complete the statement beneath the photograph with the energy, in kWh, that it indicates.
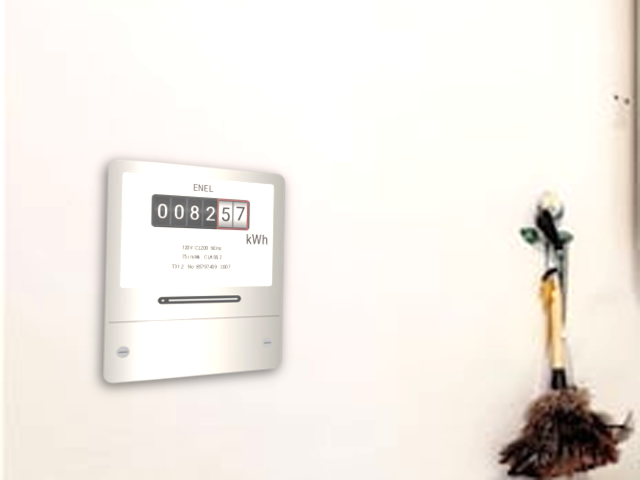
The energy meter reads 82.57 kWh
